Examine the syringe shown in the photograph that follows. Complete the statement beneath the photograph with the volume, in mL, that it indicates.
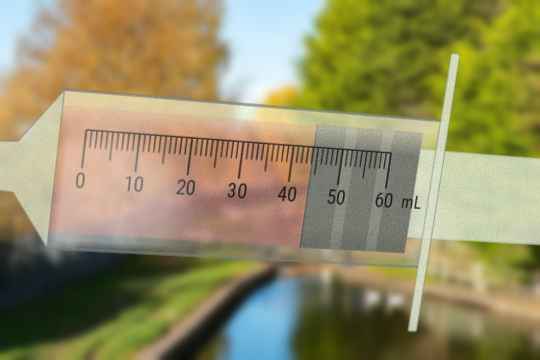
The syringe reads 44 mL
